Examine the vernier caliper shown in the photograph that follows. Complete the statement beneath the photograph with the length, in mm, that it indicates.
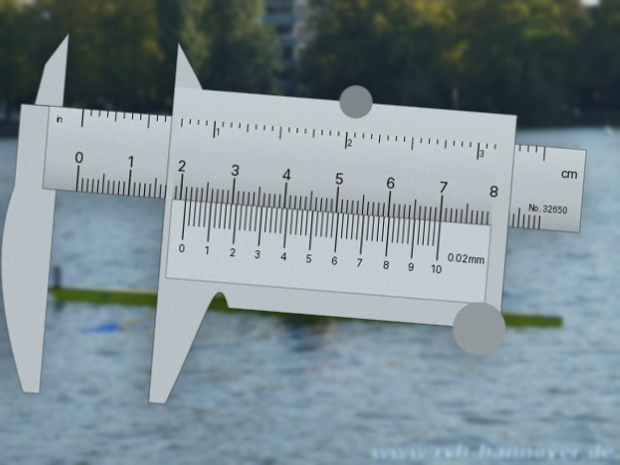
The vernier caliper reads 21.0 mm
